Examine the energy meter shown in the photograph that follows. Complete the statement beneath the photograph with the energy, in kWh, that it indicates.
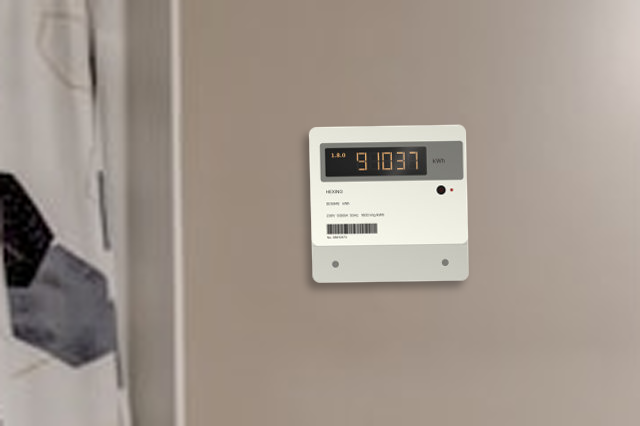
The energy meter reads 91037 kWh
